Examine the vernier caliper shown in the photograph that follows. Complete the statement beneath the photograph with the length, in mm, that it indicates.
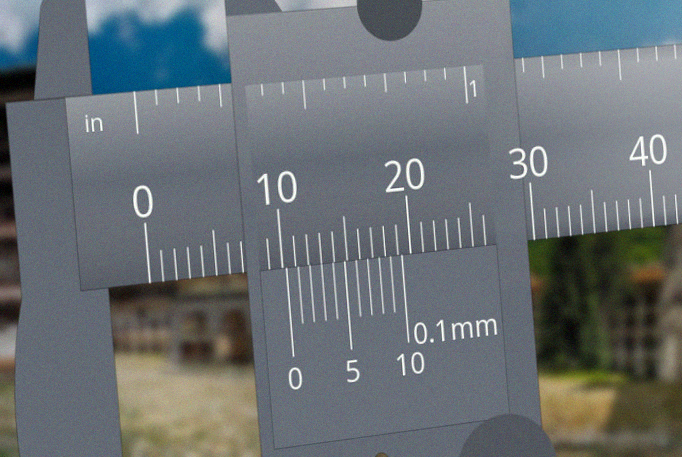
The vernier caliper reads 10.3 mm
